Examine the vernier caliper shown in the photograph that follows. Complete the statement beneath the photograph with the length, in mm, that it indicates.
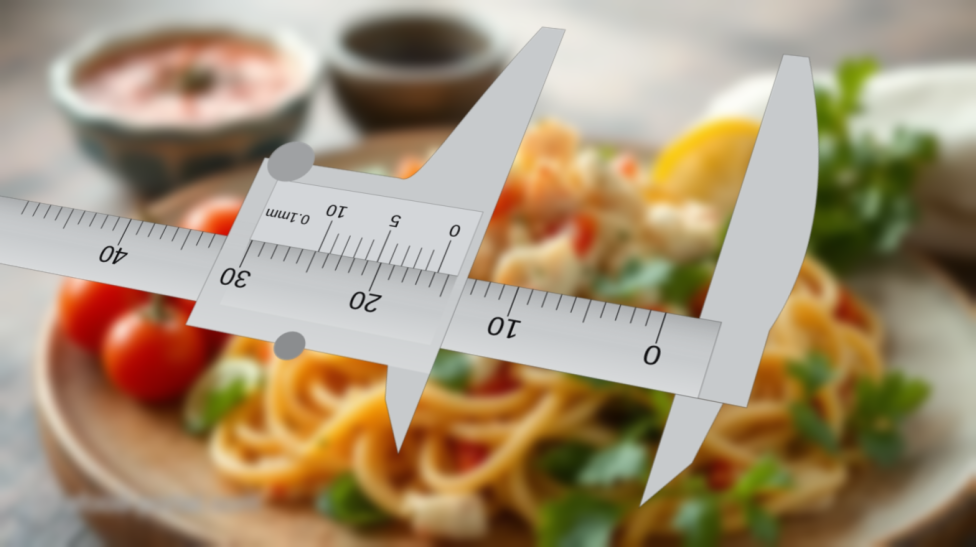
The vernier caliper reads 15.8 mm
